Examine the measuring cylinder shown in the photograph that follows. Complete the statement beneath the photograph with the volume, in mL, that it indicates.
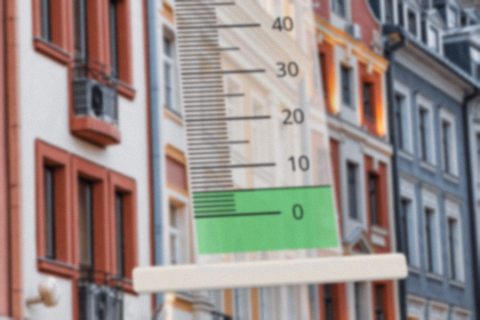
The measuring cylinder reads 5 mL
